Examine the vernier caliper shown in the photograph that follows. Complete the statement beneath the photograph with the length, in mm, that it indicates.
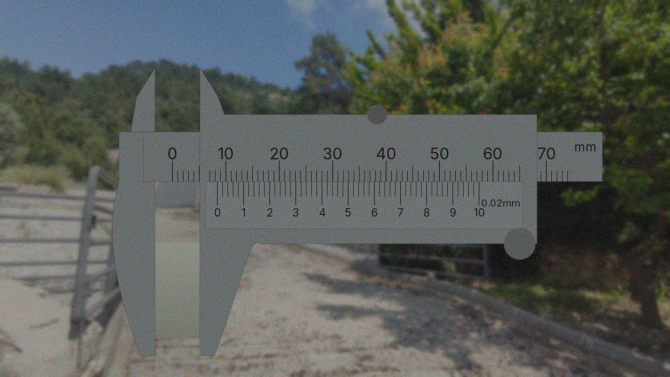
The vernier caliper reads 8.4 mm
